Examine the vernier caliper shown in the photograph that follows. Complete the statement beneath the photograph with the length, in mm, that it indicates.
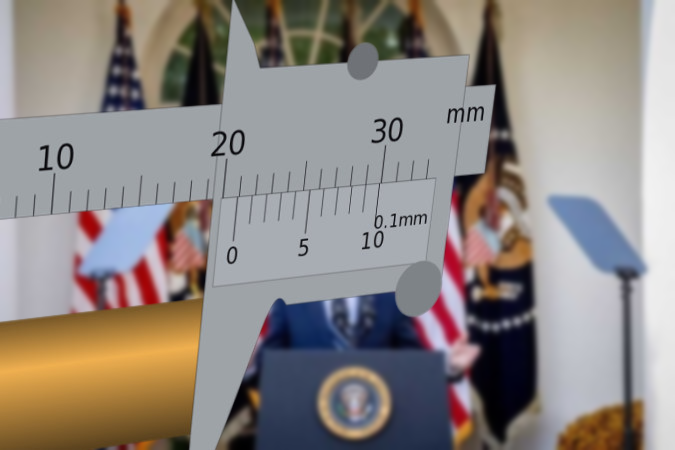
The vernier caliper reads 20.9 mm
